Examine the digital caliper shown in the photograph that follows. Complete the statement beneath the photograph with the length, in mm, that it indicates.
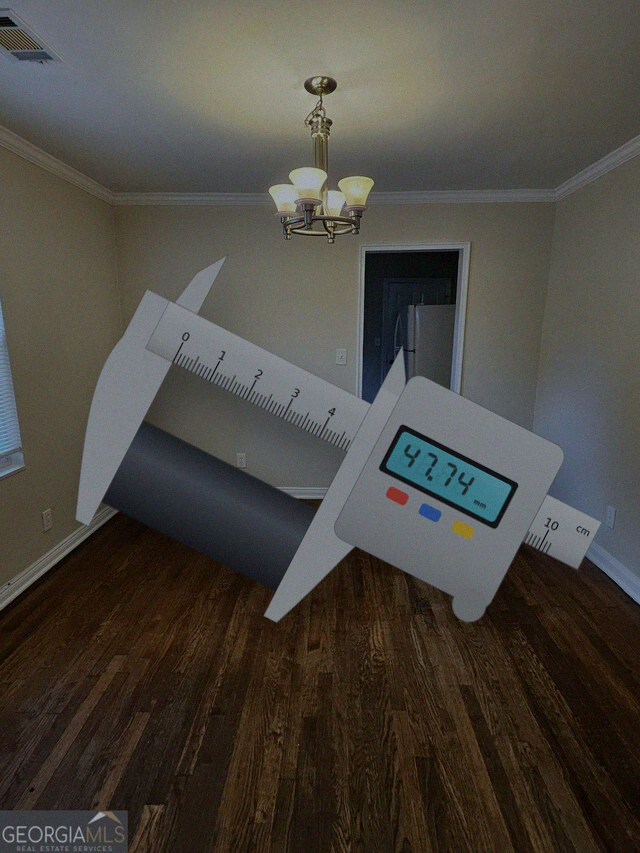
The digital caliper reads 47.74 mm
